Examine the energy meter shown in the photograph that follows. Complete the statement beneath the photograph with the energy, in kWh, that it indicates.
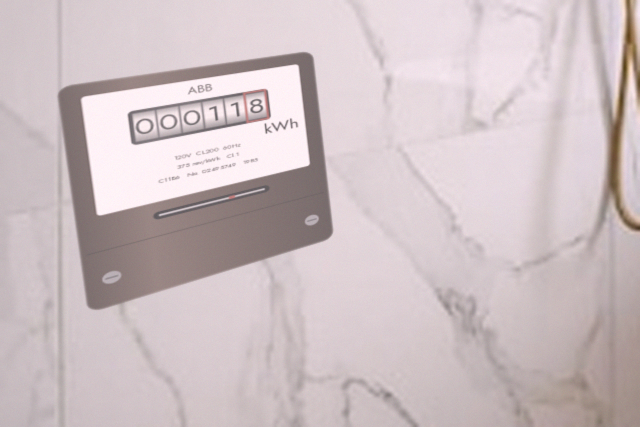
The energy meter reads 11.8 kWh
